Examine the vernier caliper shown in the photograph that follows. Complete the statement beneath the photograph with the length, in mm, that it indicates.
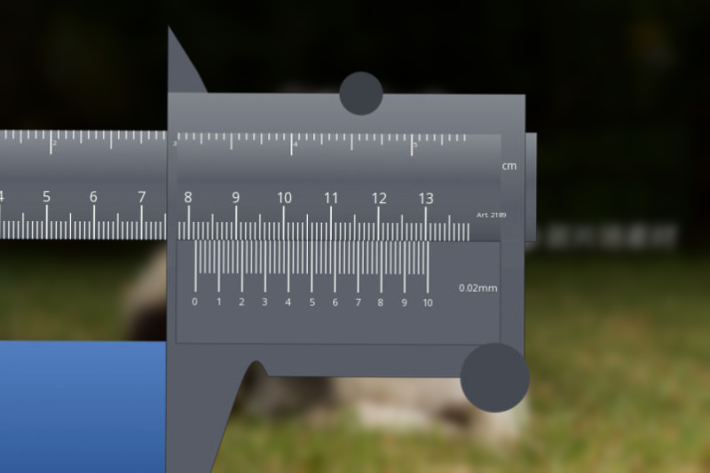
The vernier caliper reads 81.5 mm
